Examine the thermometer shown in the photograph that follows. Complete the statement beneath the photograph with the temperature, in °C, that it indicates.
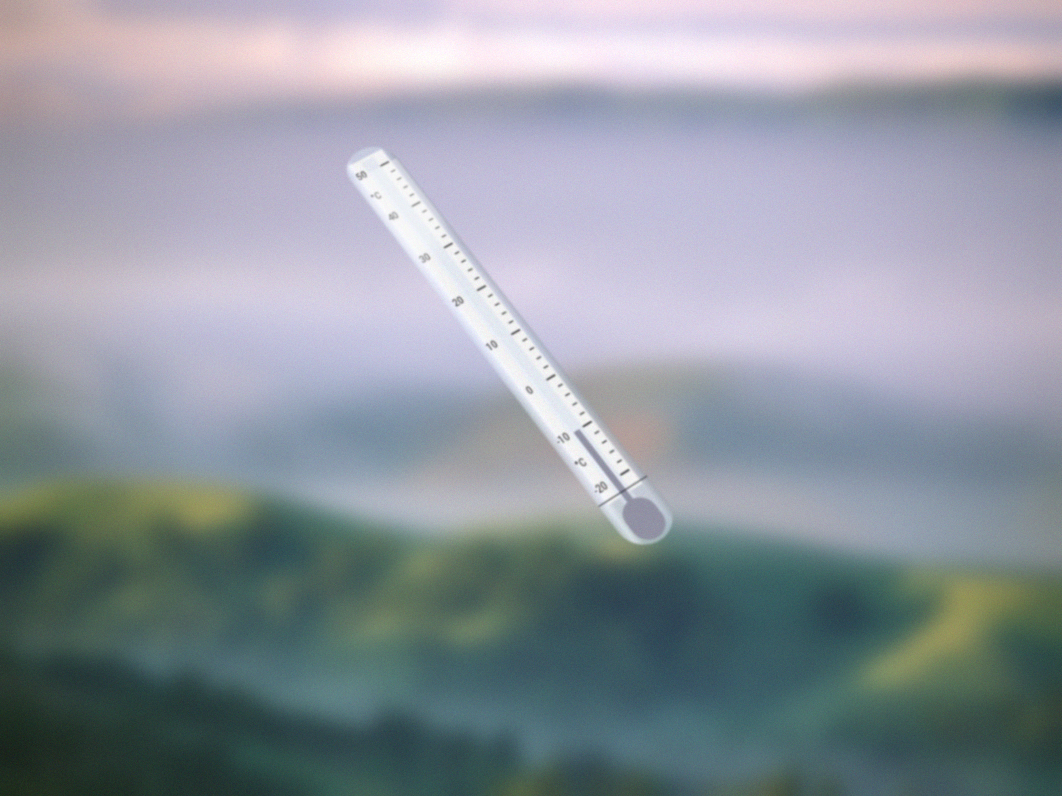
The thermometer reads -10 °C
